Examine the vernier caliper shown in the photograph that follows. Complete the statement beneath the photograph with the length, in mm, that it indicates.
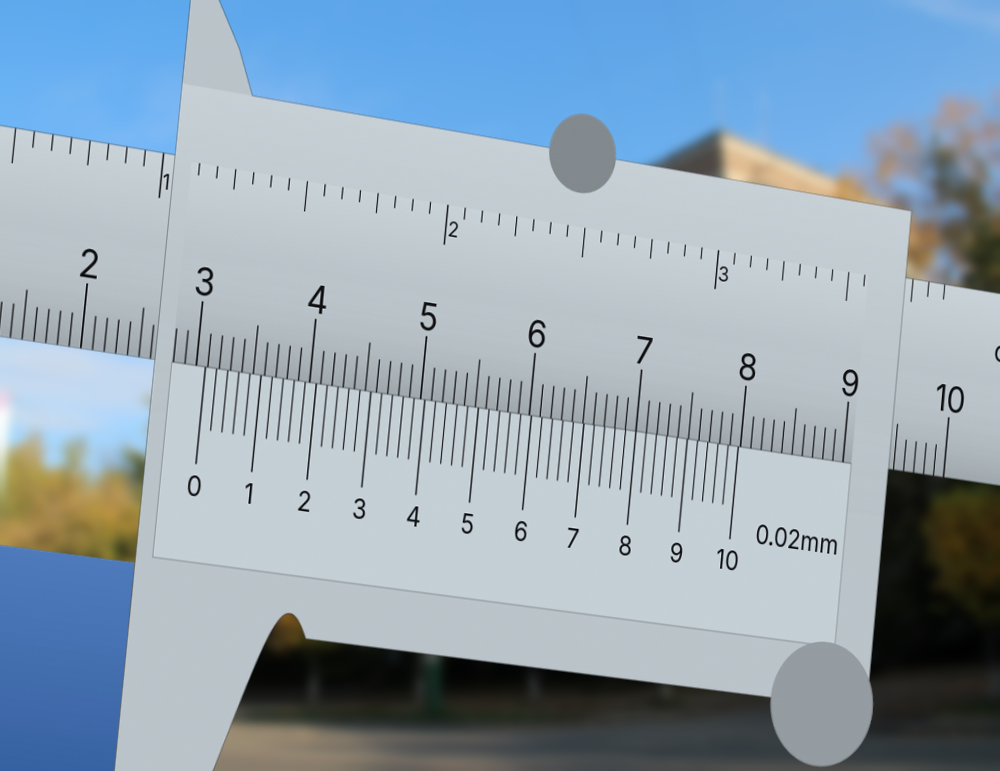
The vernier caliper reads 30.8 mm
